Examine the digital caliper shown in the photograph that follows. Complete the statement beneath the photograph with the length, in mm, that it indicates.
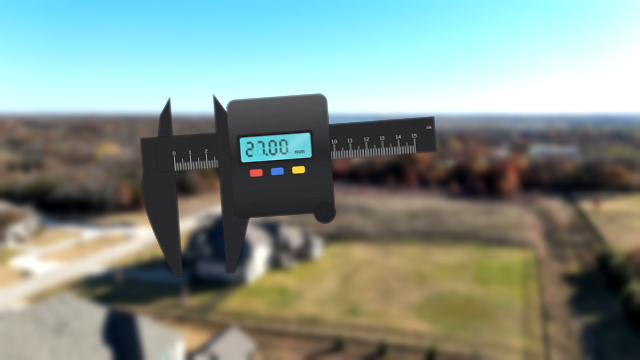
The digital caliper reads 27.00 mm
